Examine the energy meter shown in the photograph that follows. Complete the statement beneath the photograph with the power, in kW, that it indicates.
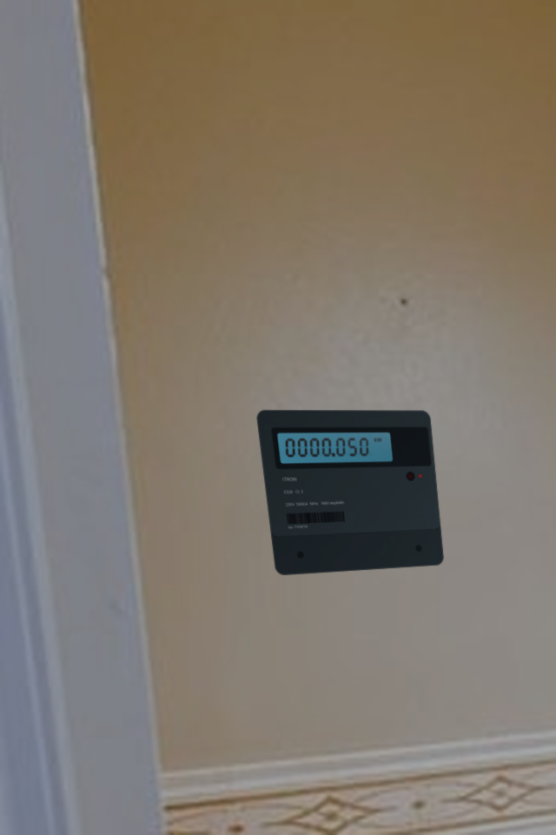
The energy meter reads 0.050 kW
